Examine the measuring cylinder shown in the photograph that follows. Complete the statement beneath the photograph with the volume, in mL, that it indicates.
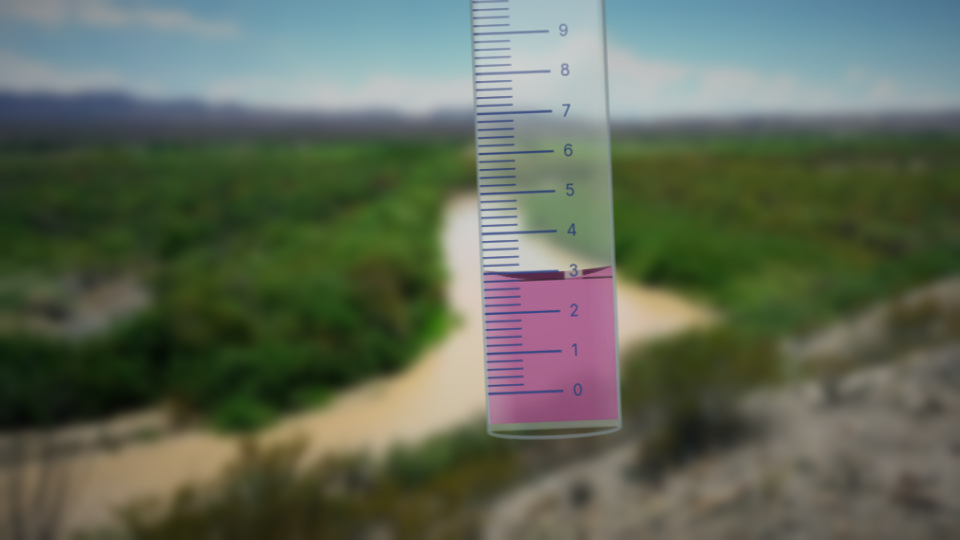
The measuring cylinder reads 2.8 mL
